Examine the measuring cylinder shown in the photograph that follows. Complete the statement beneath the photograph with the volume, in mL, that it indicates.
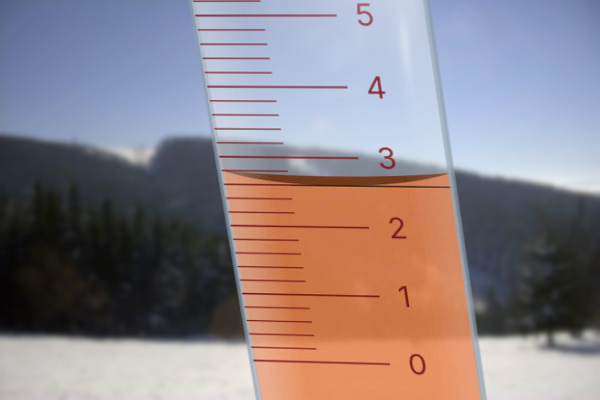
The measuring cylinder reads 2.6 mL
